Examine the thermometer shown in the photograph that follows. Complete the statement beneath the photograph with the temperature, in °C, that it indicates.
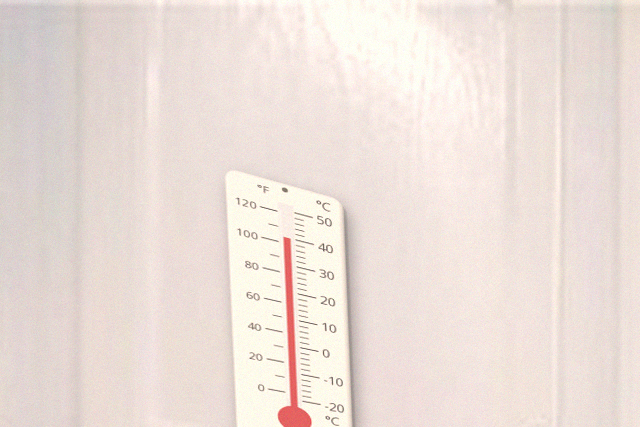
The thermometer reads 40 °C
